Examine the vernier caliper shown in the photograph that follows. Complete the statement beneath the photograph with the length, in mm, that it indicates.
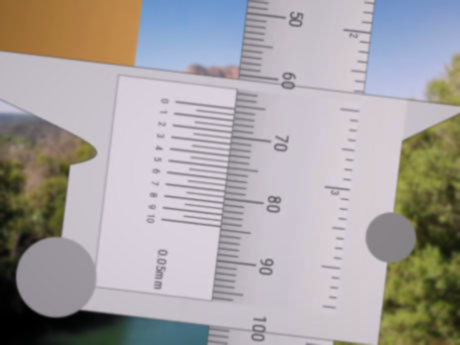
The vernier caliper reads 65.5 mm
